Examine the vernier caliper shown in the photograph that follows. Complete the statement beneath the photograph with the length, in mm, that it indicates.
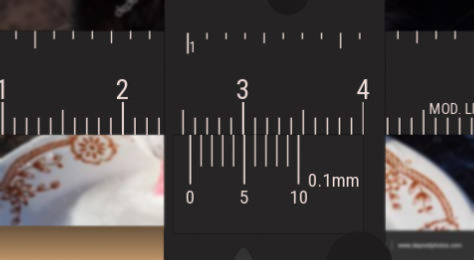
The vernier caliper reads 25.6 mm
